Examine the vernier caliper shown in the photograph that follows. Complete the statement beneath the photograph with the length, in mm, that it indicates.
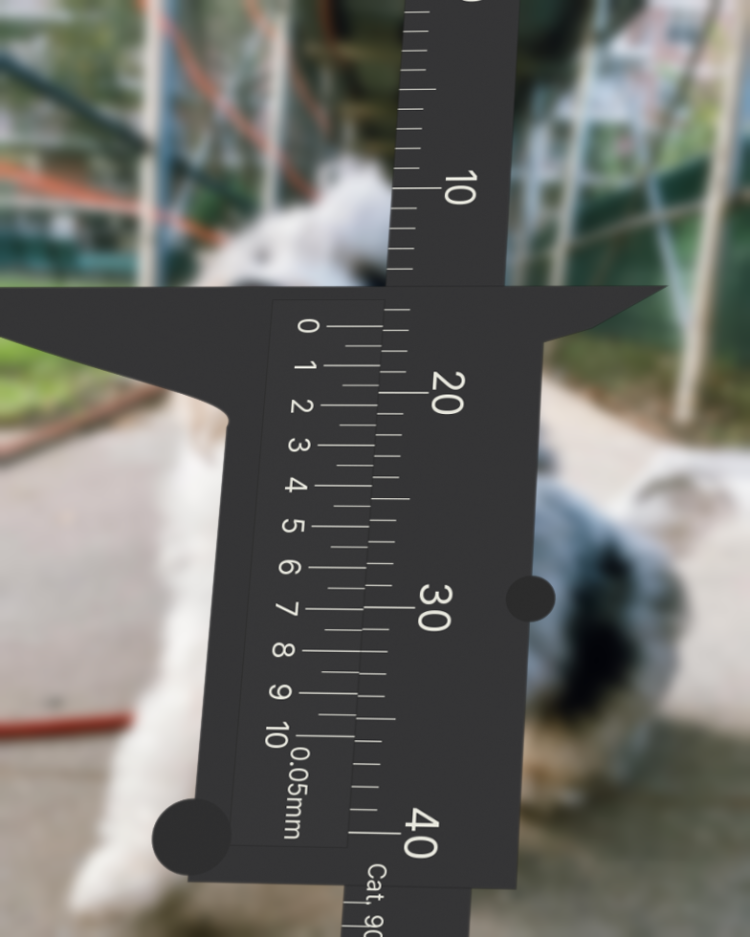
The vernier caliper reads 16.8 mm
